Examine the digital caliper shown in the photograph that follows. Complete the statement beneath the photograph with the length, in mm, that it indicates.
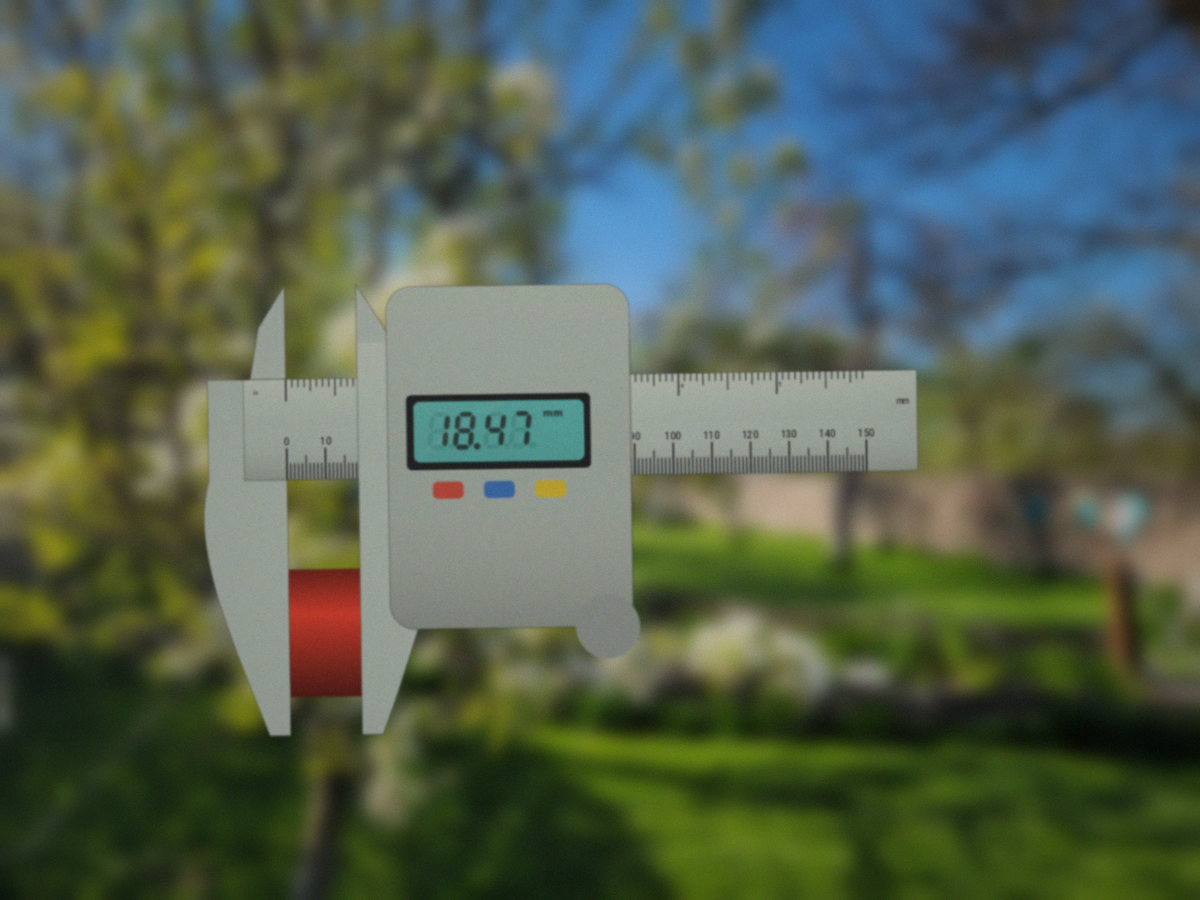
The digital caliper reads 18.47 mm
